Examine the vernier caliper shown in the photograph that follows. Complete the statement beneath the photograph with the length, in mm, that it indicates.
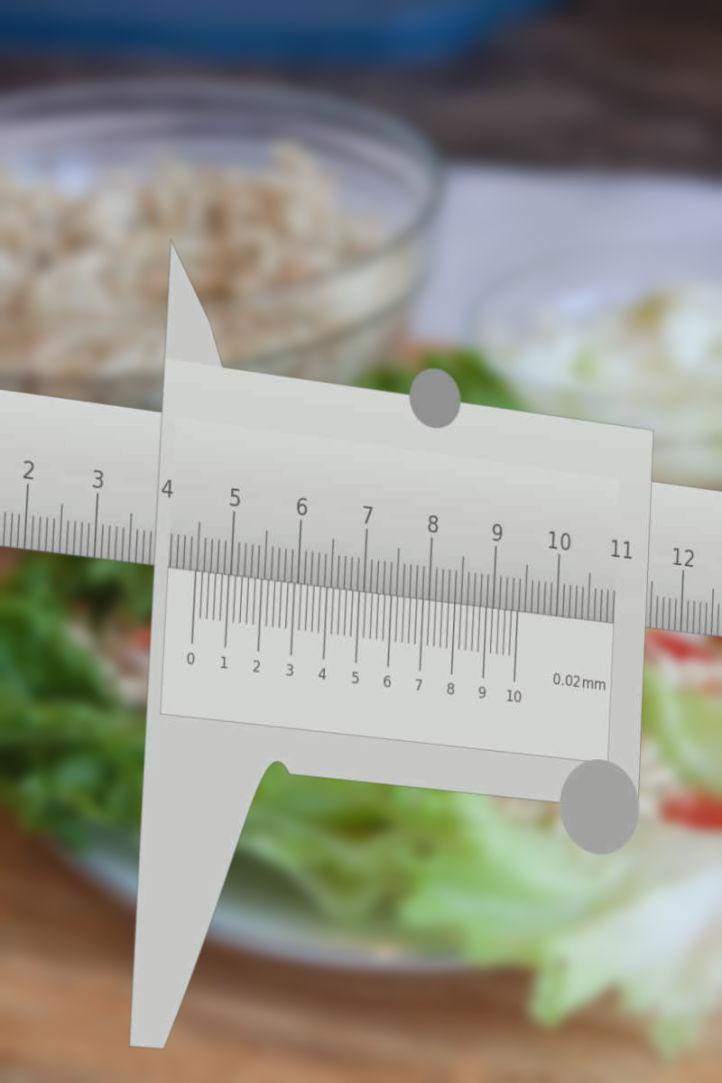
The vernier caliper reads 44.8 mm
